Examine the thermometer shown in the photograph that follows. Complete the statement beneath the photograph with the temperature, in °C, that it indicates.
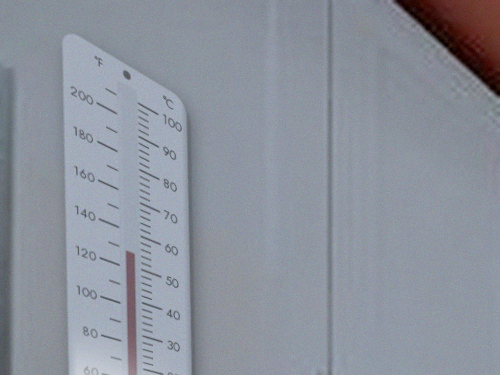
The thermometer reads 54 °C
